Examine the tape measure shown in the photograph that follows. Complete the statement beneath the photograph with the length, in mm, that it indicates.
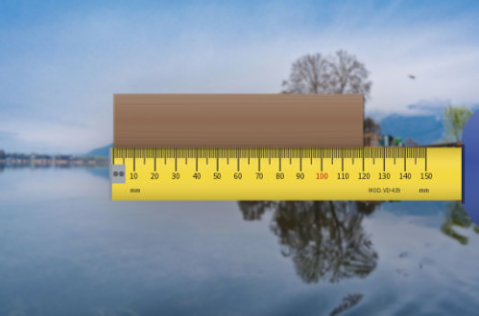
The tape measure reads 120 mm
